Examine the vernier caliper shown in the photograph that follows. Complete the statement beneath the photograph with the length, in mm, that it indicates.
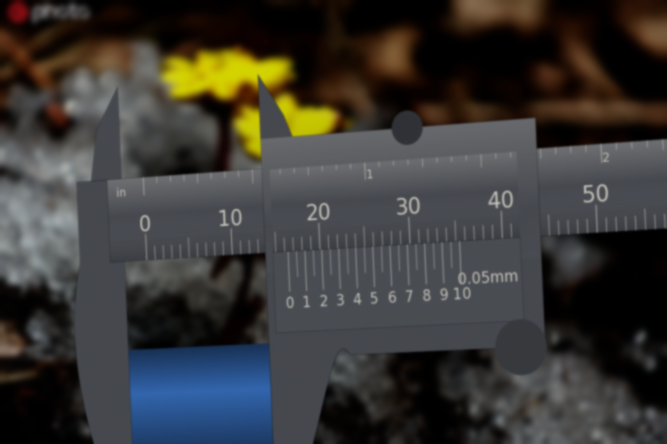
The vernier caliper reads 16.4 mm
